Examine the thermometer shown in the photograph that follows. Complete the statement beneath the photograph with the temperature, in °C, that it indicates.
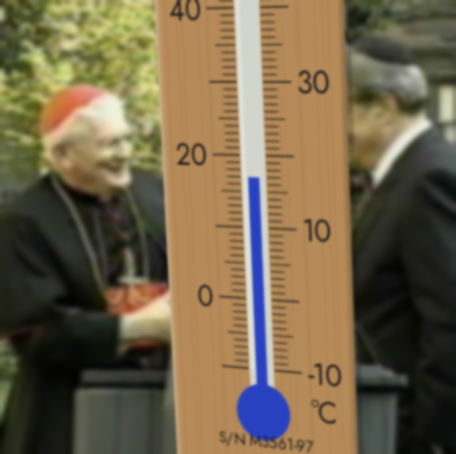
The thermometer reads 17 °C
